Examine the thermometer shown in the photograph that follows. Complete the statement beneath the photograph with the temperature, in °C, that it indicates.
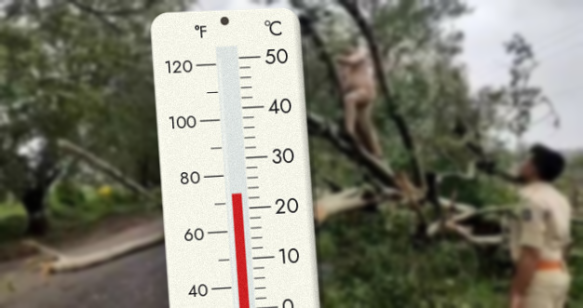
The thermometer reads 23 °C
